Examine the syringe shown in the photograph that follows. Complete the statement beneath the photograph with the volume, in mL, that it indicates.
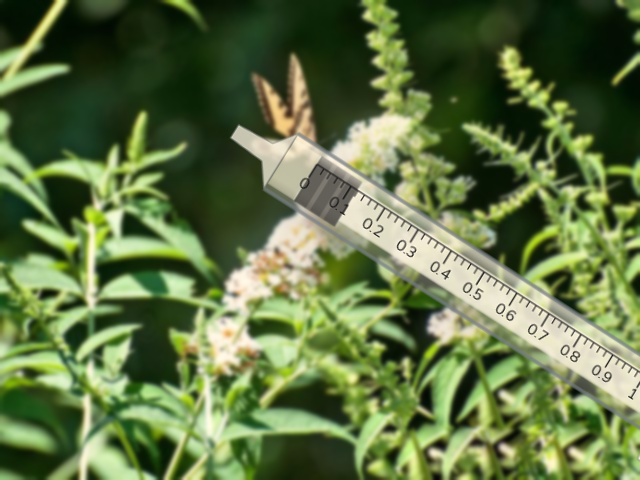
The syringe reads 0 mL
